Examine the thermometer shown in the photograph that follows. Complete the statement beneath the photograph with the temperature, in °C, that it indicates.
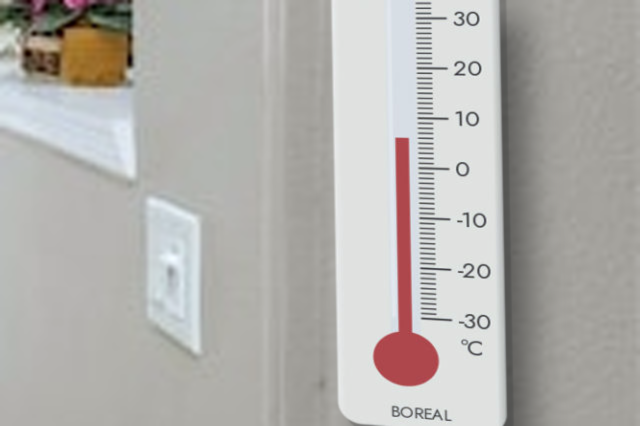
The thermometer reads 6 °C
